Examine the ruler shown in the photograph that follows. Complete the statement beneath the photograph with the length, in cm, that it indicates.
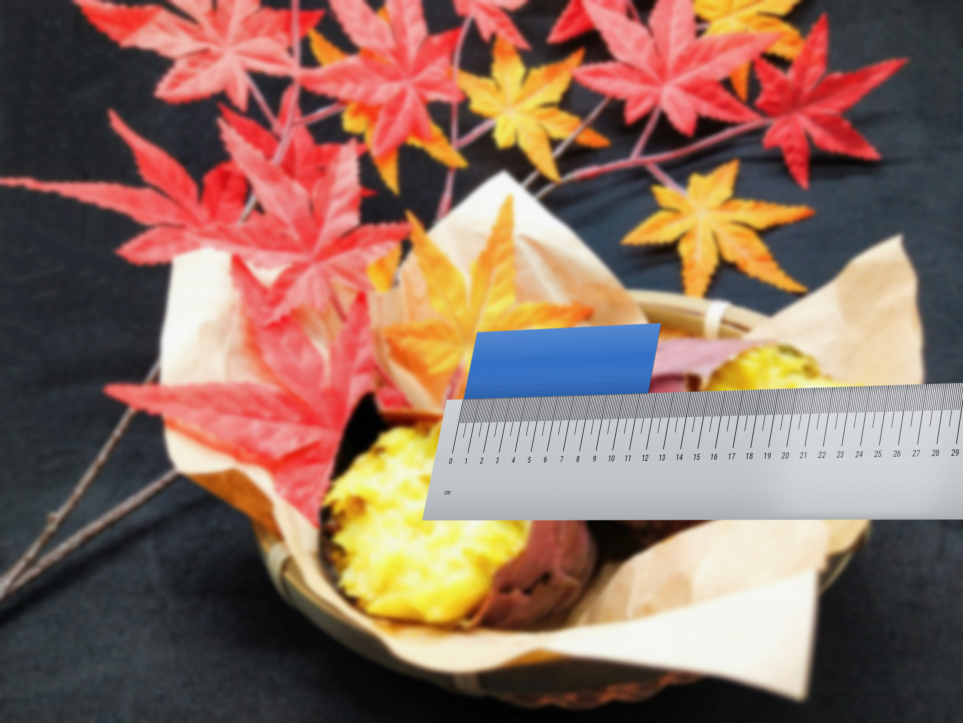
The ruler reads 11.5 cm
